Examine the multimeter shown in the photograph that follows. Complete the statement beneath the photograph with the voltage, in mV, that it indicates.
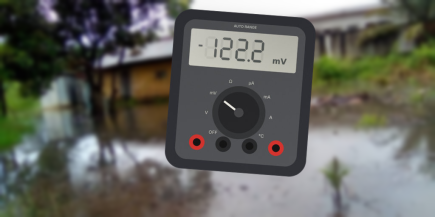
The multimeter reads -122.2 mV
